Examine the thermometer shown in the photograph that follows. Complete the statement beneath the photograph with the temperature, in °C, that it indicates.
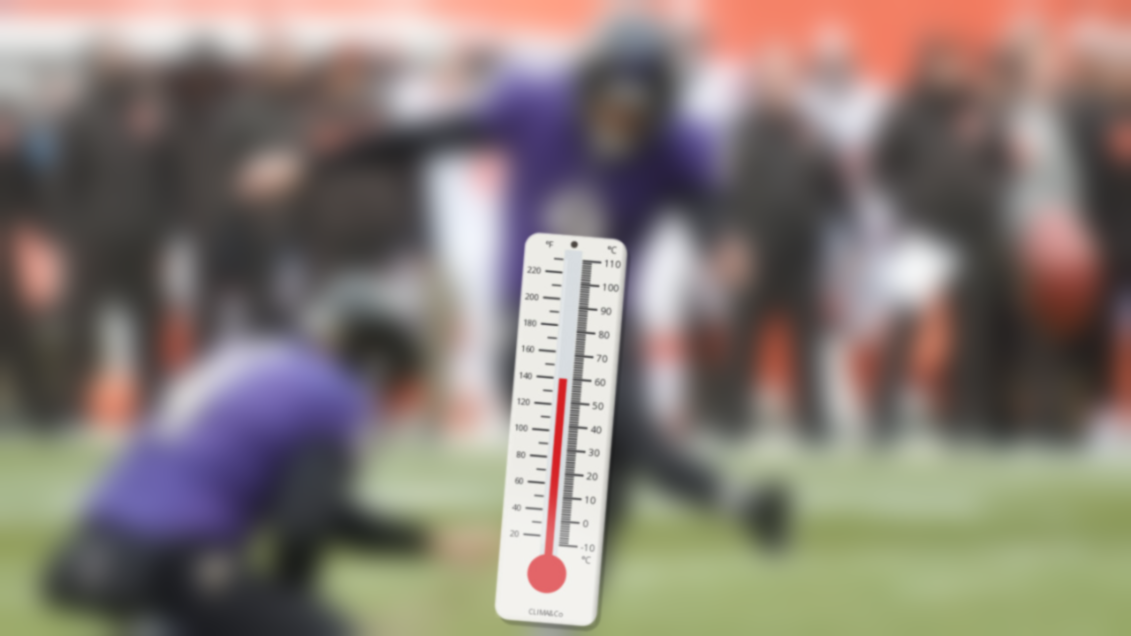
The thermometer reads 60 °C
